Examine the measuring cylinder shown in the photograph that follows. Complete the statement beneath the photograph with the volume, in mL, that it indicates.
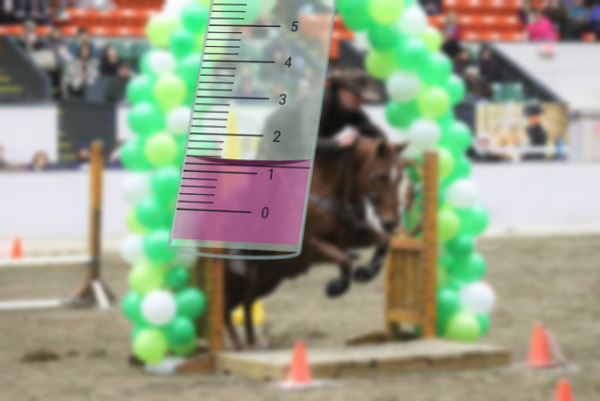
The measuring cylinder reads 1.2 mL
